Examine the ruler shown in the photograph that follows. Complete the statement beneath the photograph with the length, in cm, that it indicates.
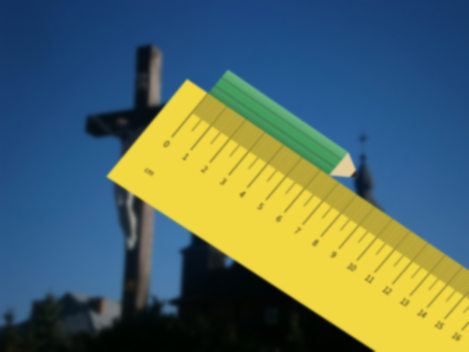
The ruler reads 7.5 cm
